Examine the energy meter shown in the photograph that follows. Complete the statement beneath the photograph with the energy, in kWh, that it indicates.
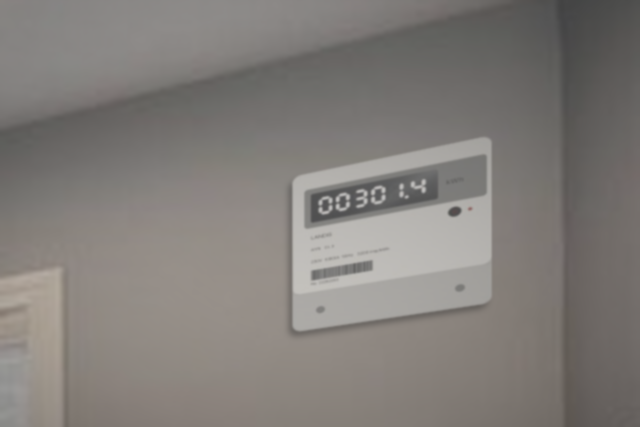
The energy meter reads 301.4 kWh
